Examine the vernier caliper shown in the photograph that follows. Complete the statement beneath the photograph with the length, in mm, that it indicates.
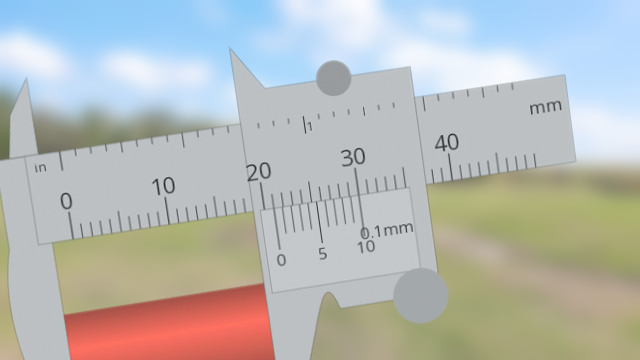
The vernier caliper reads 21.0 mm
